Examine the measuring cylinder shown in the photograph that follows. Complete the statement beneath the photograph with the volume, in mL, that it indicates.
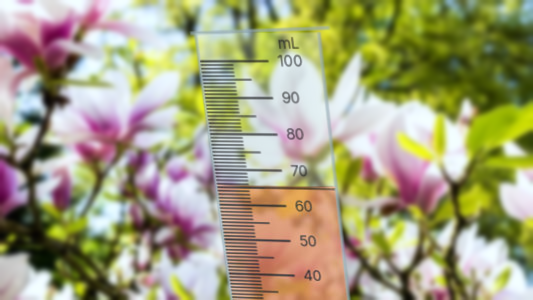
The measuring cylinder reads 65 mL
